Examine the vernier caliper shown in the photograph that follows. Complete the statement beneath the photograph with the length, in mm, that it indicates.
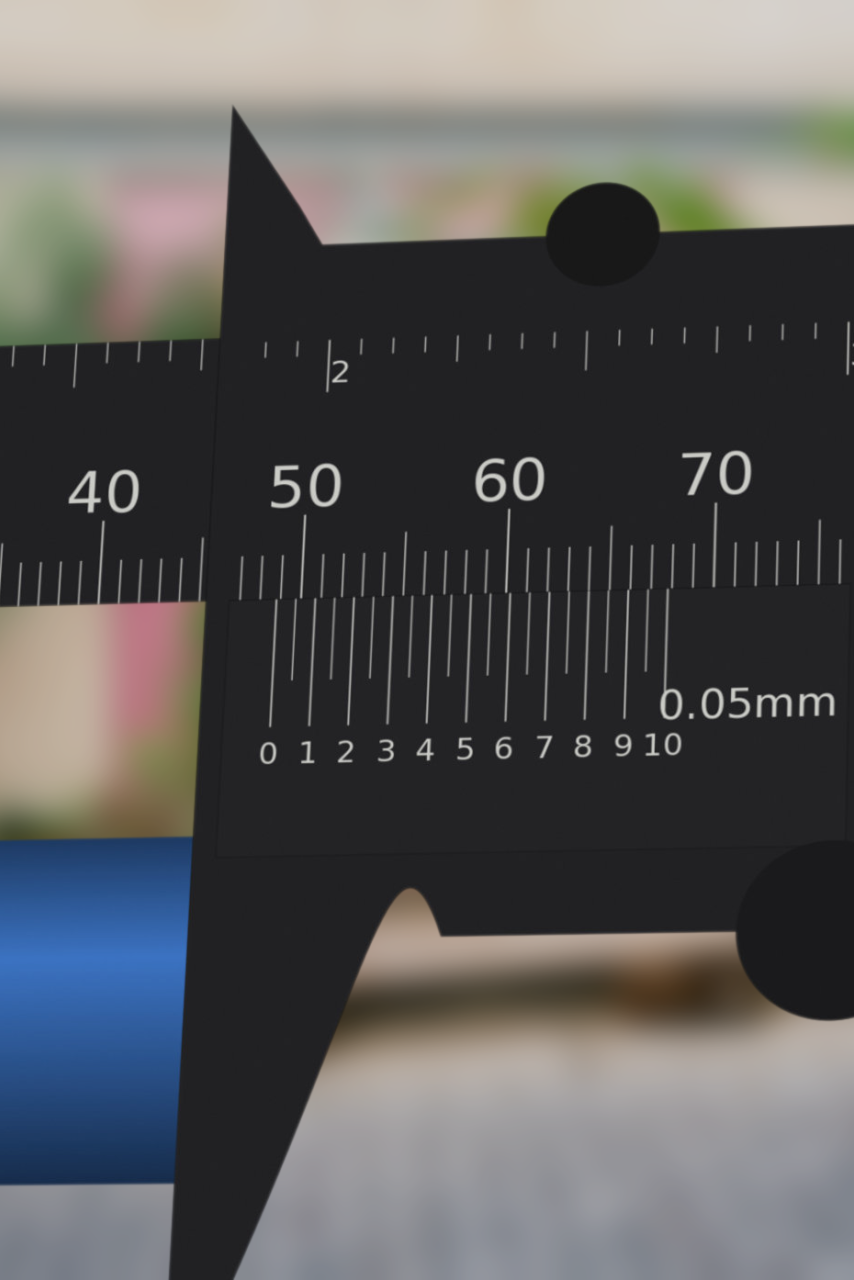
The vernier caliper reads 48.8 mm
